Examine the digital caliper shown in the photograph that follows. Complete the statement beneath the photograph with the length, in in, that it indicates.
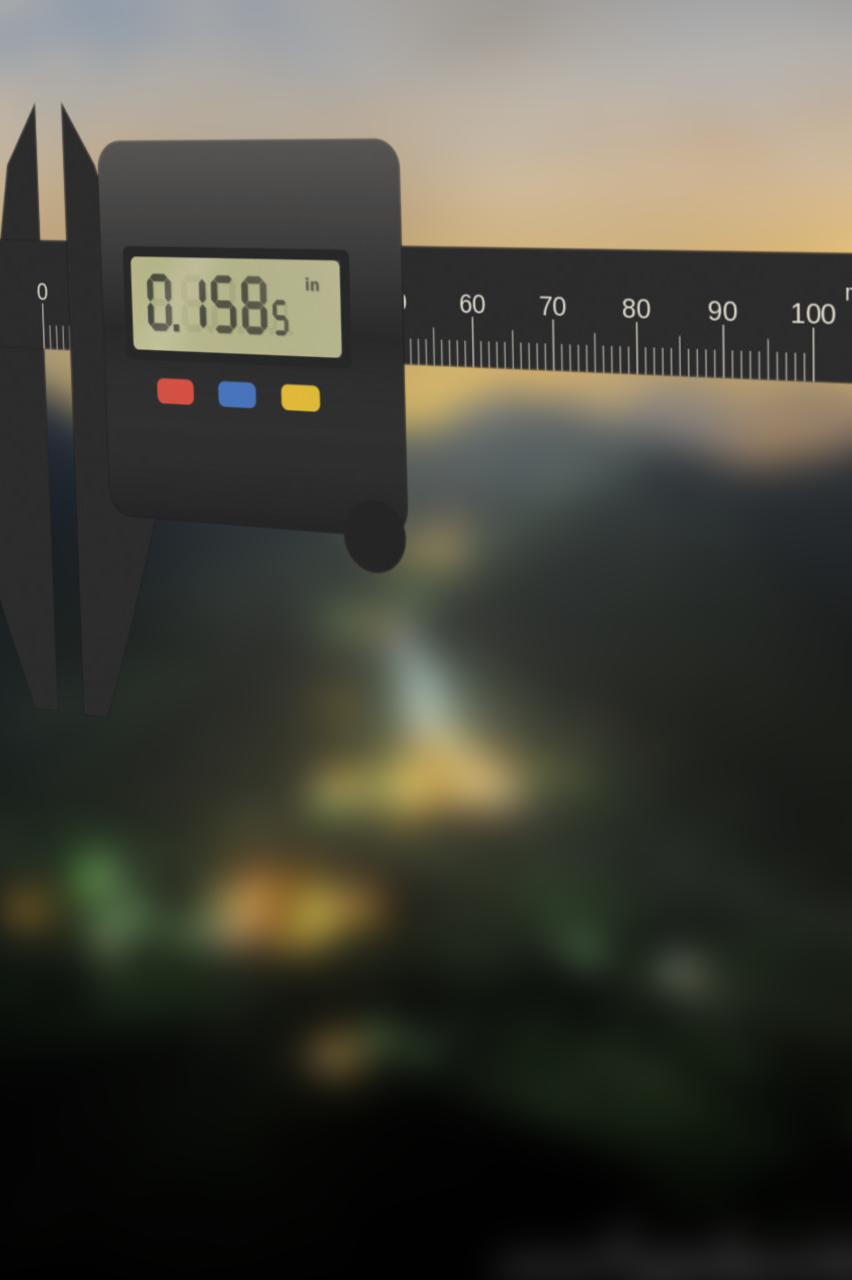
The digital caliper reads 0.1585 in
